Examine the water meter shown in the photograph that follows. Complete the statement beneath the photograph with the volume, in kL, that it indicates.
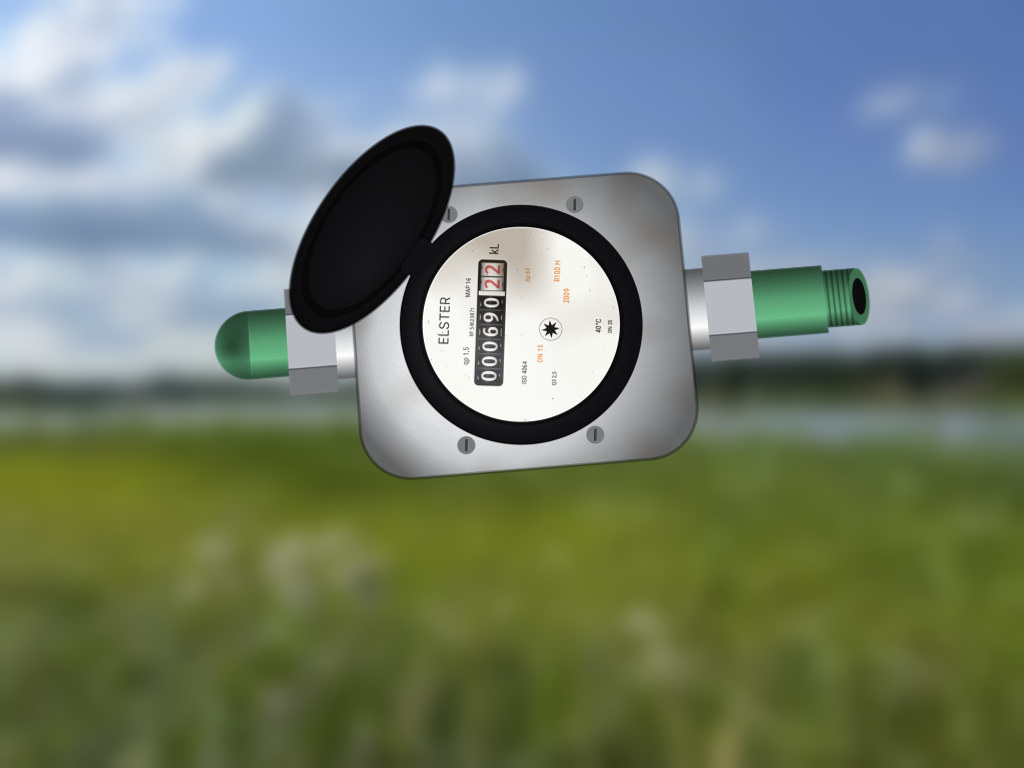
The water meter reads 690.22 kL
